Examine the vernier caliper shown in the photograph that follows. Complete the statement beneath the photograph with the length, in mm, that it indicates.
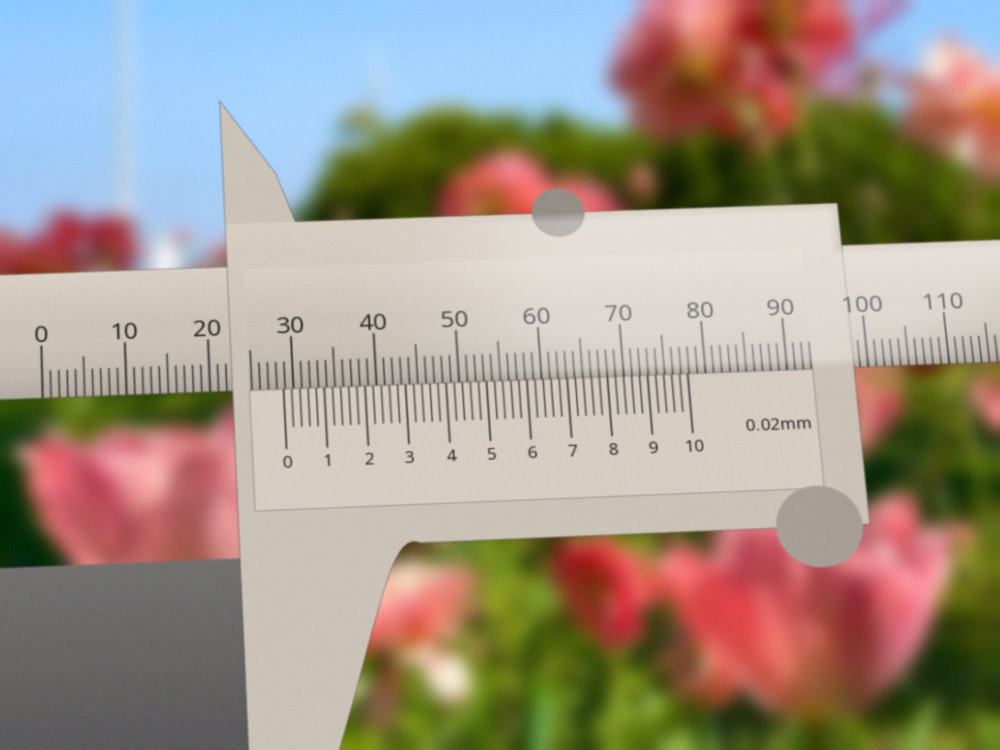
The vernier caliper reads 28.8 mm
